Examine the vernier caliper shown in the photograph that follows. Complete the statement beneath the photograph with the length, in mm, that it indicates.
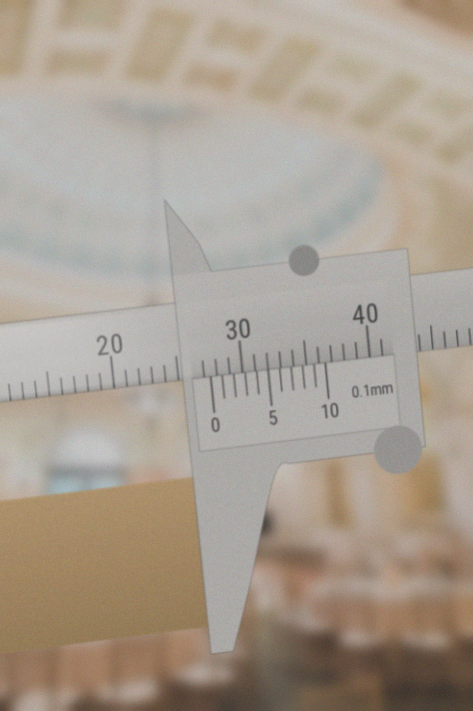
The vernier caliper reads 27.5 mm
